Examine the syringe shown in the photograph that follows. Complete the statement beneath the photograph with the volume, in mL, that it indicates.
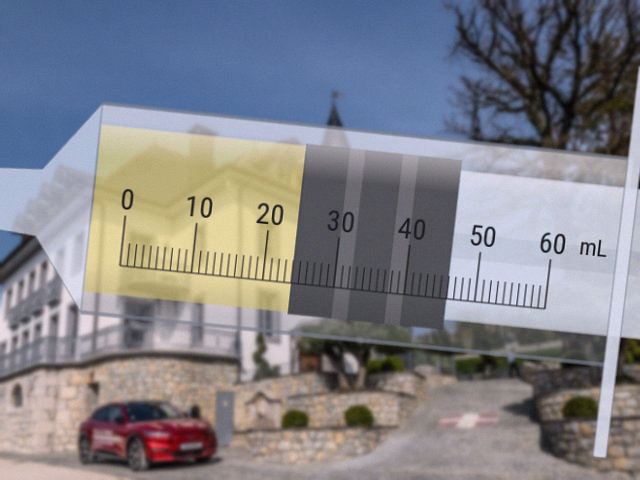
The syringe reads 24 mL
